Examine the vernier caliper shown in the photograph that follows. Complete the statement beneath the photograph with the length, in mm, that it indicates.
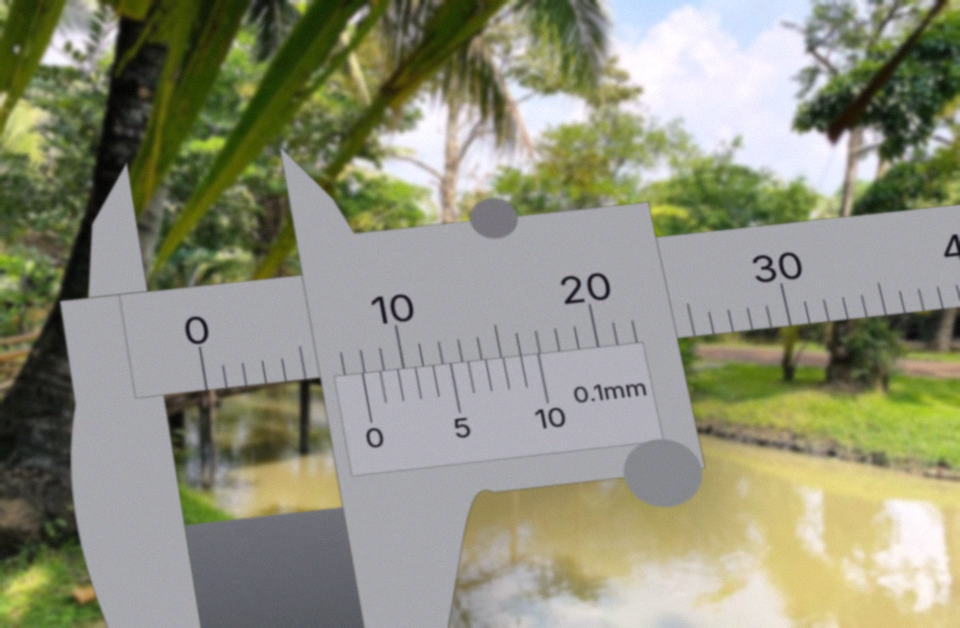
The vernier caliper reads 7.9 mm
